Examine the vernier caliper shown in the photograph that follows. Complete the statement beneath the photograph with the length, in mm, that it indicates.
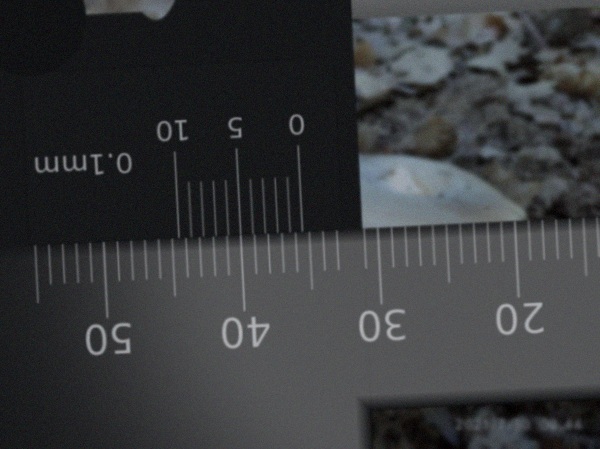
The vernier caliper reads 35.5 mm
